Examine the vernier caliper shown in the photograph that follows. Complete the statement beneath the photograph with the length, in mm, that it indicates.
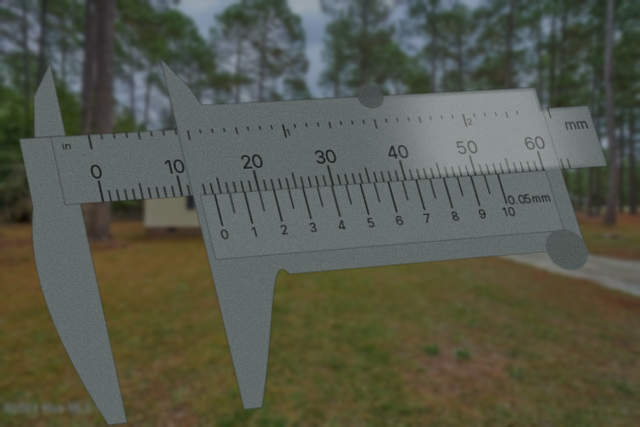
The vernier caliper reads 14.2 mm
